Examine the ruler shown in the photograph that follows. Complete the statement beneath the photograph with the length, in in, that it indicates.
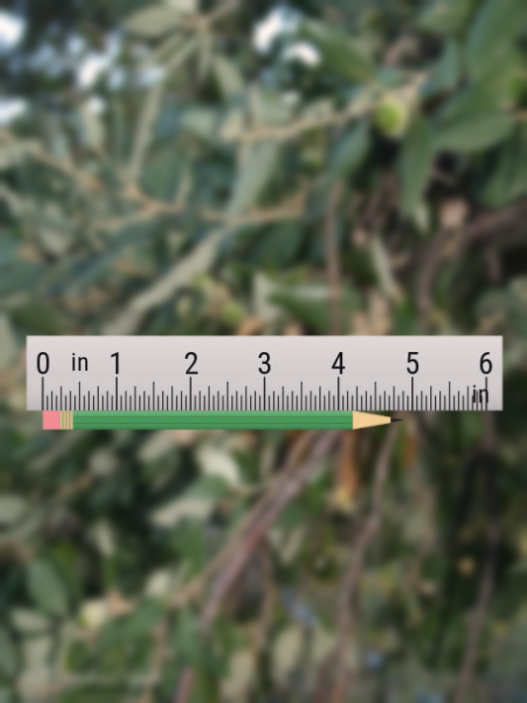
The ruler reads 4.875 in
